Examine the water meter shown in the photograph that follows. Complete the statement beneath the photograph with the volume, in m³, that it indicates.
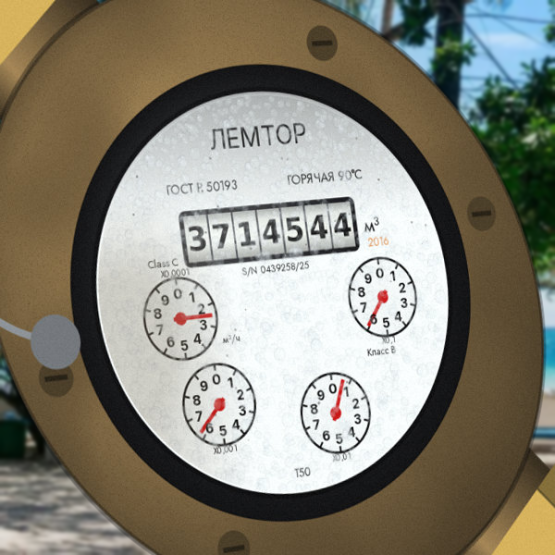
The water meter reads 3714544.6062 m³
